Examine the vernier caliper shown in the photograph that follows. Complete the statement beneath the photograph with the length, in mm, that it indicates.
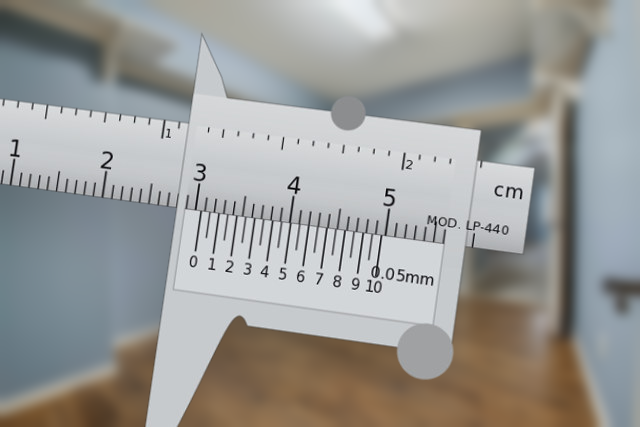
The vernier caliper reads 30.6 mm
